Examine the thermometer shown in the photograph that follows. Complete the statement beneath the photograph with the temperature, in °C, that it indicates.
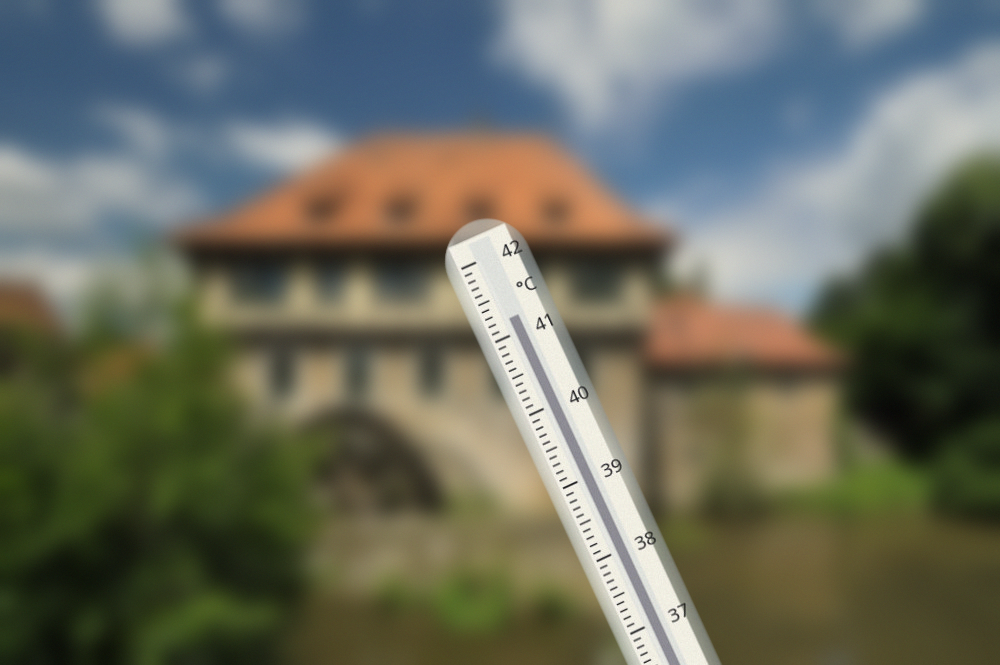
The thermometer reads 41.2 °C
